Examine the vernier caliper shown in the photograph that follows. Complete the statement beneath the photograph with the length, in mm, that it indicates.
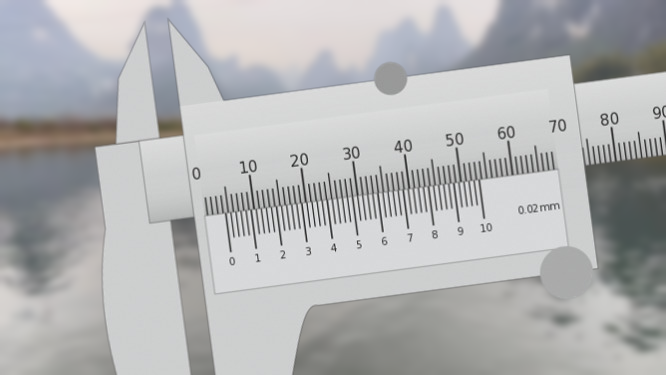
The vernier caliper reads 4.5 mm
